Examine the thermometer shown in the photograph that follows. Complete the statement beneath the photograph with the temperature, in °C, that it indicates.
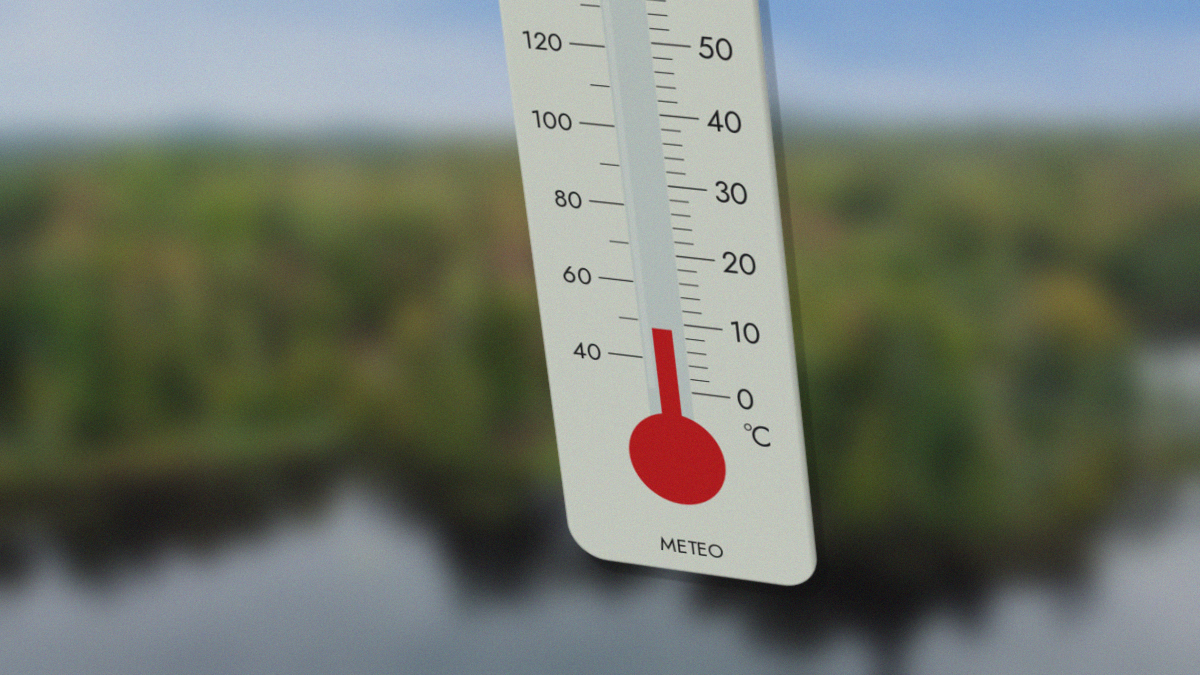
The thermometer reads 9 °C
